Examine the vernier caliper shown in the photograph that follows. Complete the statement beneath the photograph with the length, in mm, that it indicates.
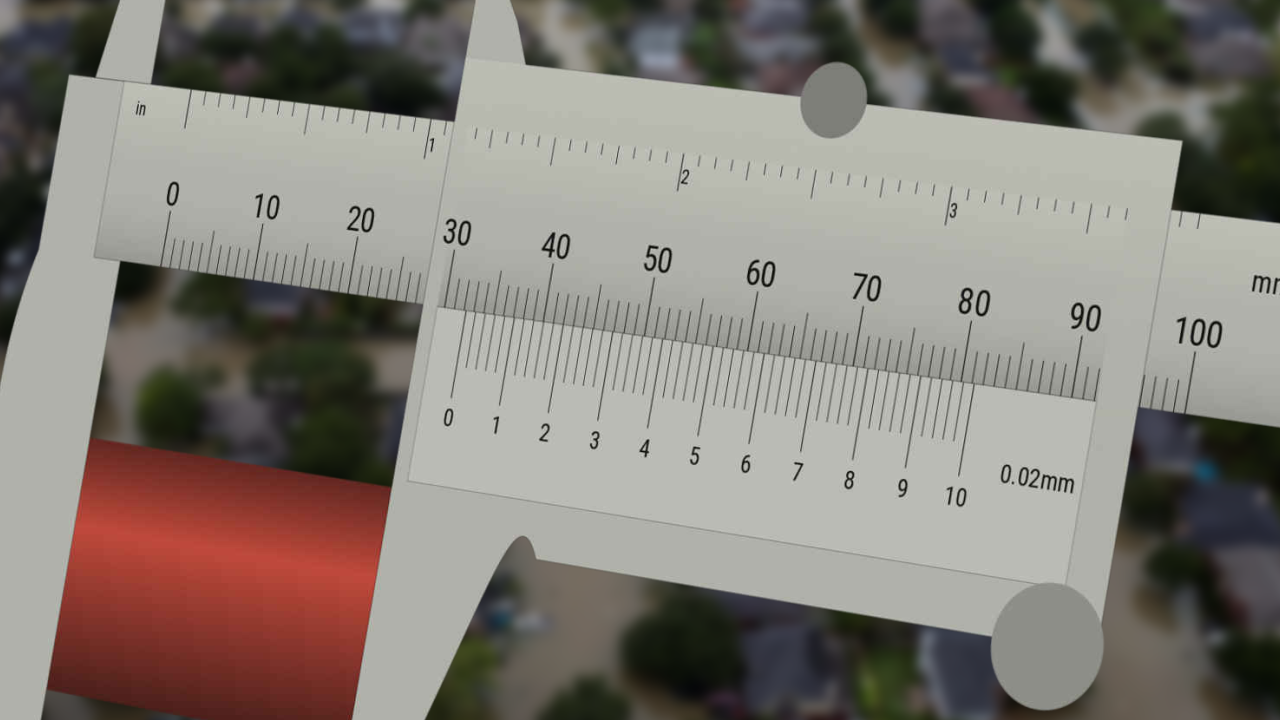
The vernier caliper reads 32.2 mm
